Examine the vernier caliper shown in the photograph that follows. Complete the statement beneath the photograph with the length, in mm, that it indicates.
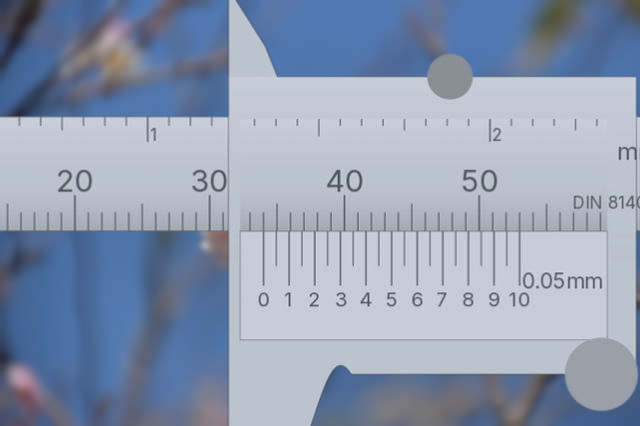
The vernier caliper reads 34.0 mm
